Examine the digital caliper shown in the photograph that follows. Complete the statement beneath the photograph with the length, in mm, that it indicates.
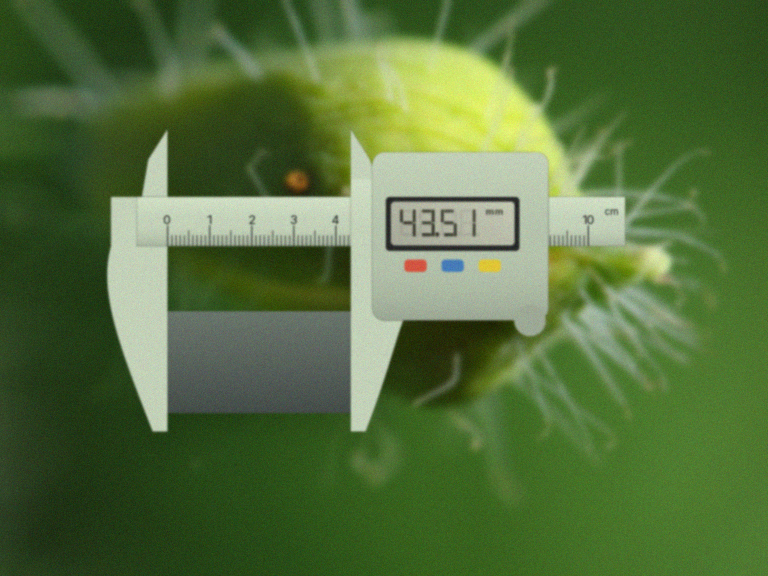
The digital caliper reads 43.51 mm
